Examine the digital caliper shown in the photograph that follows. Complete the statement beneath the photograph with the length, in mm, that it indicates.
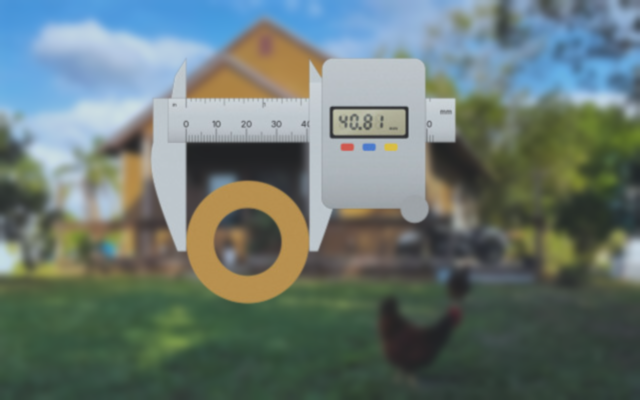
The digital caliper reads 40.81 mm
